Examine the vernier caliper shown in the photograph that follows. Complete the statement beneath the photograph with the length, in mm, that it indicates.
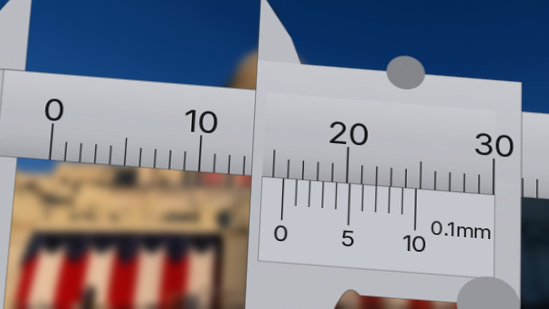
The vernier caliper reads 15.7 mm
